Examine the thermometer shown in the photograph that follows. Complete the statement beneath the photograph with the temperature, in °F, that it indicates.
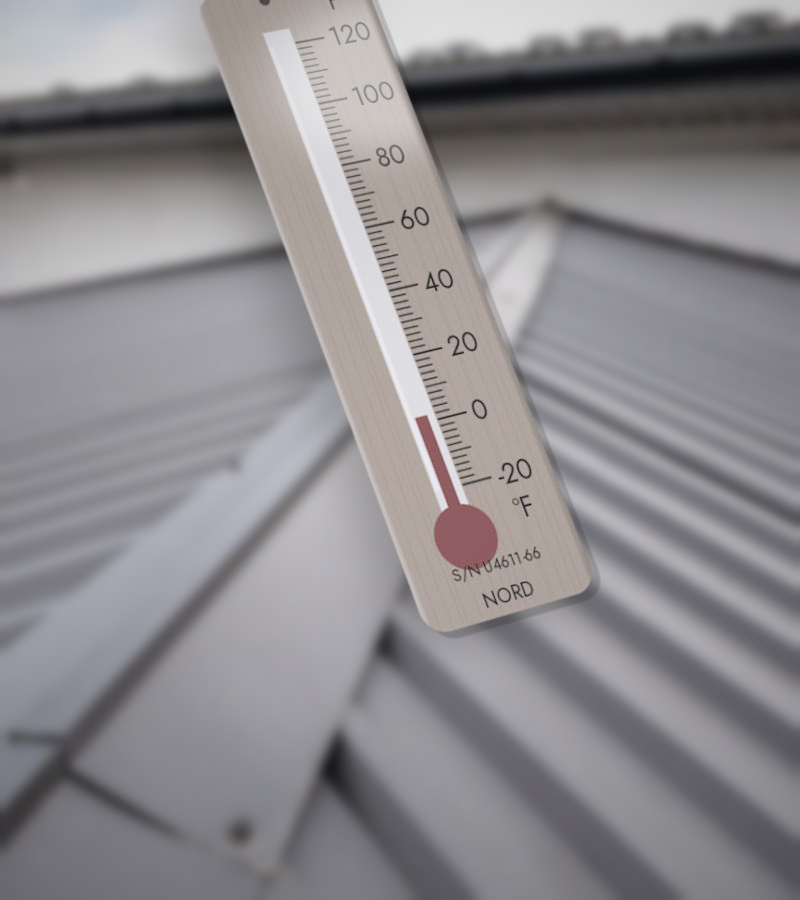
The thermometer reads 2 °F
